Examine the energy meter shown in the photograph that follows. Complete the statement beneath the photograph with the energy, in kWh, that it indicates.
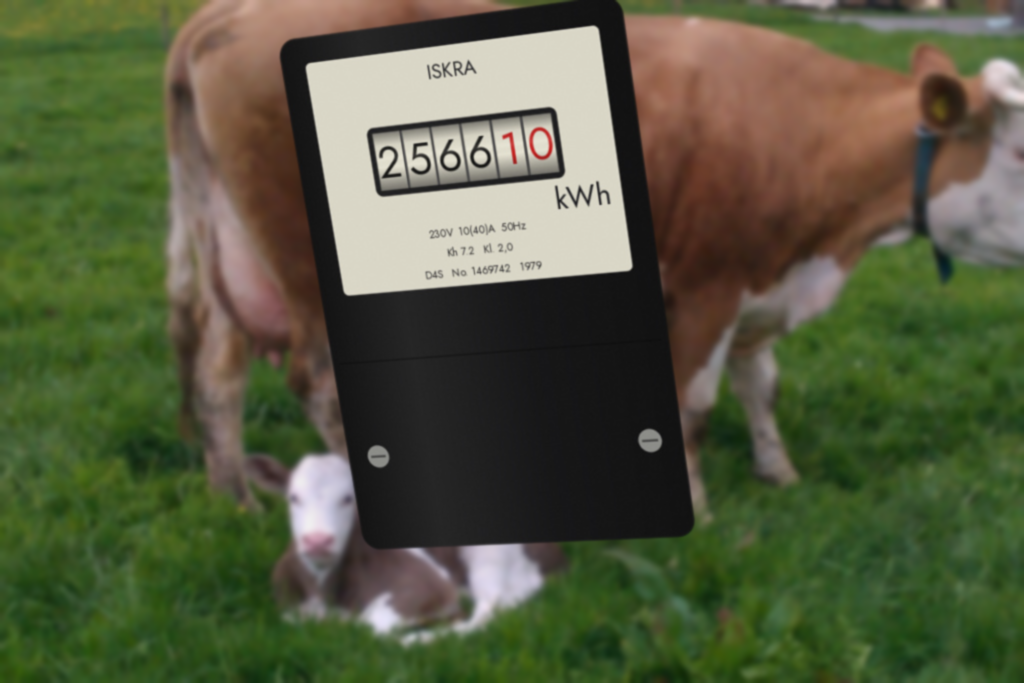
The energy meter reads 2566.10 kWh
